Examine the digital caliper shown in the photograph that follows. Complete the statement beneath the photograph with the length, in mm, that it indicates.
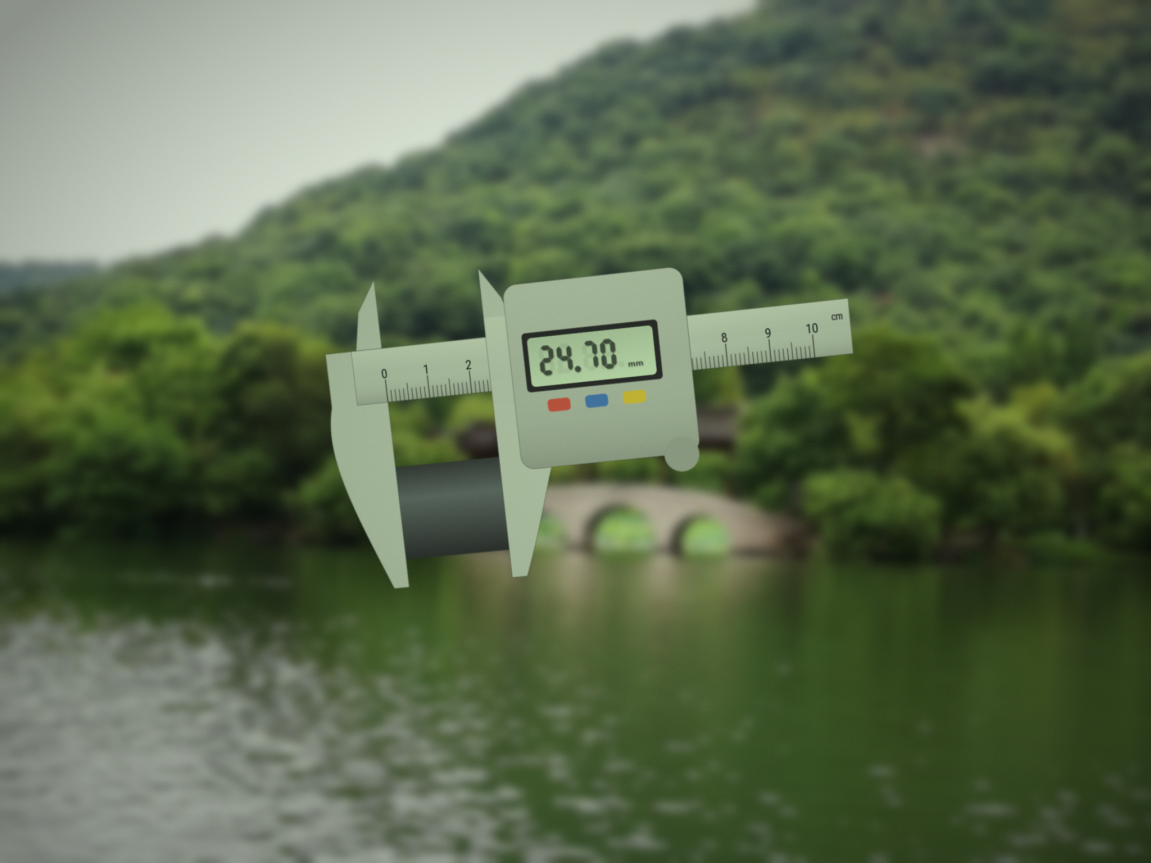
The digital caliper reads 24.70 mm
